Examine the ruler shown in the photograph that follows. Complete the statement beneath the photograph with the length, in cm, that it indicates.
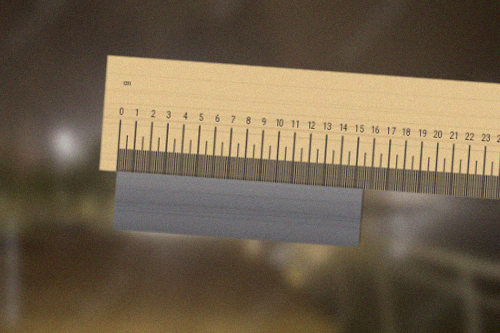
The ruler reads 15.5 cm
